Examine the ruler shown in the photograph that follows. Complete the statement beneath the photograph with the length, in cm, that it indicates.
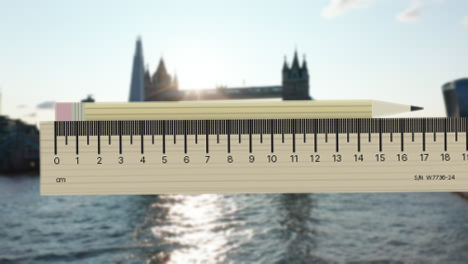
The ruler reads 17 cm
